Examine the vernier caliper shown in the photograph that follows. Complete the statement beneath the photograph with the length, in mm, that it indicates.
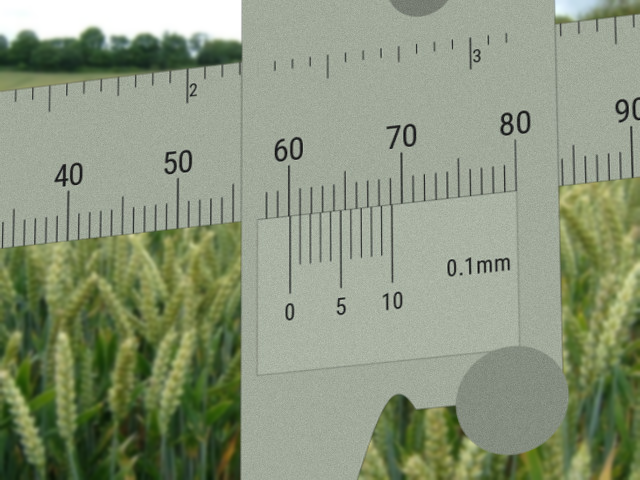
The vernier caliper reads 60.1 mm
